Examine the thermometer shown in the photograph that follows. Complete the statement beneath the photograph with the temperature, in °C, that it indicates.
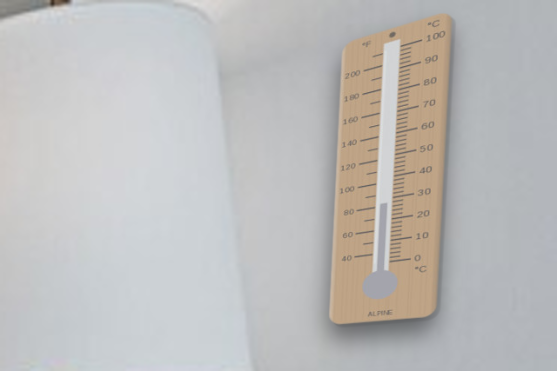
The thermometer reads 28 °C
